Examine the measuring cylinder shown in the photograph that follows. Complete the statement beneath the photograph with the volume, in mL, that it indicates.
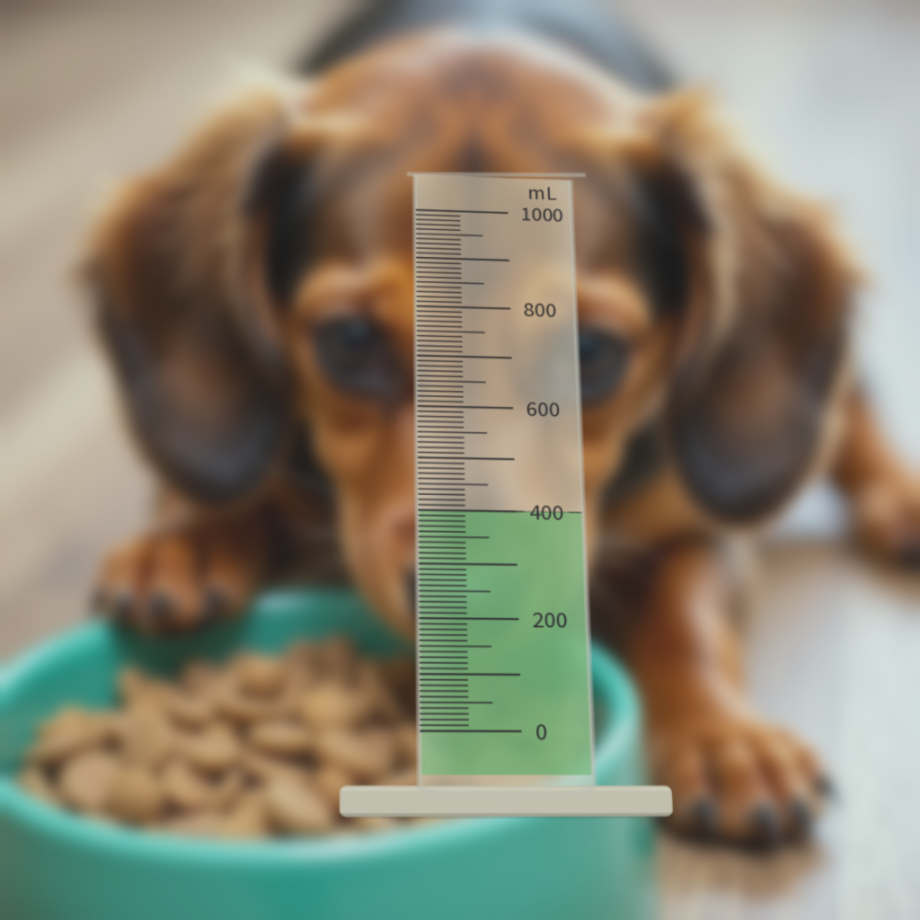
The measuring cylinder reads 400 mL
